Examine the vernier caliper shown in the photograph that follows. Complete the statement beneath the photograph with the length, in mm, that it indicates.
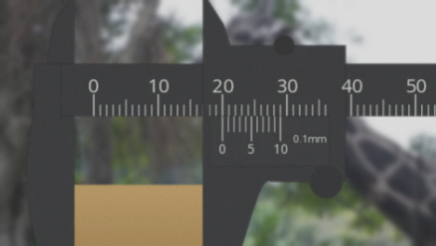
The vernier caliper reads 20.0 mm
